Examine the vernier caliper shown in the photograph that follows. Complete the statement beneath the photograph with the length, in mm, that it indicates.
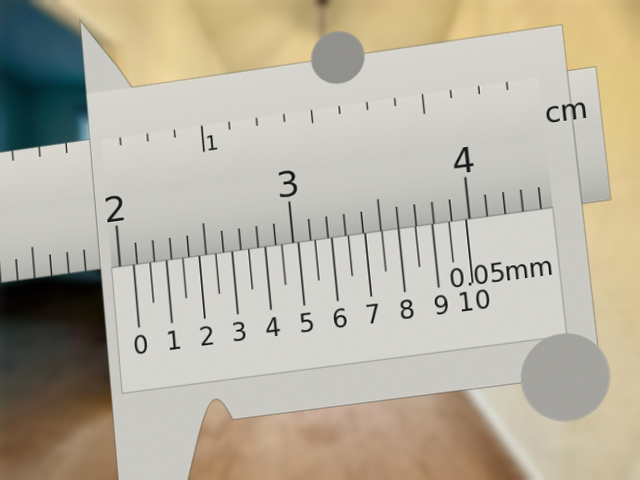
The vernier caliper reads 20.8 mm
